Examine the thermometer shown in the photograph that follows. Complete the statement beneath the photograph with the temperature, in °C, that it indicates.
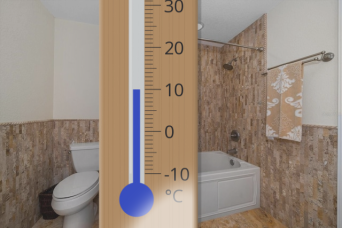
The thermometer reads 10 °C
